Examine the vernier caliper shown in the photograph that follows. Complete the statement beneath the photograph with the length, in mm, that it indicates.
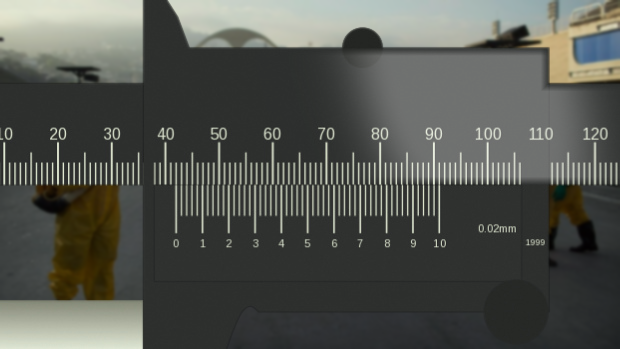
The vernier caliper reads 42.0 mm
